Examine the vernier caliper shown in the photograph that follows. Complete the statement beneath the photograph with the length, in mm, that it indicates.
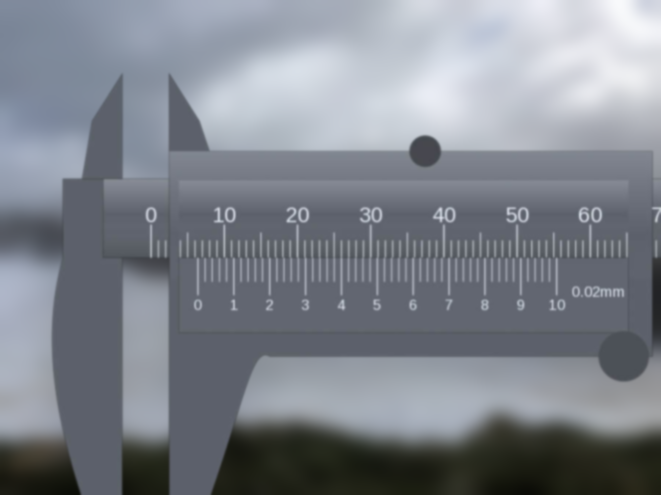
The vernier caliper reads 6.4 mm
